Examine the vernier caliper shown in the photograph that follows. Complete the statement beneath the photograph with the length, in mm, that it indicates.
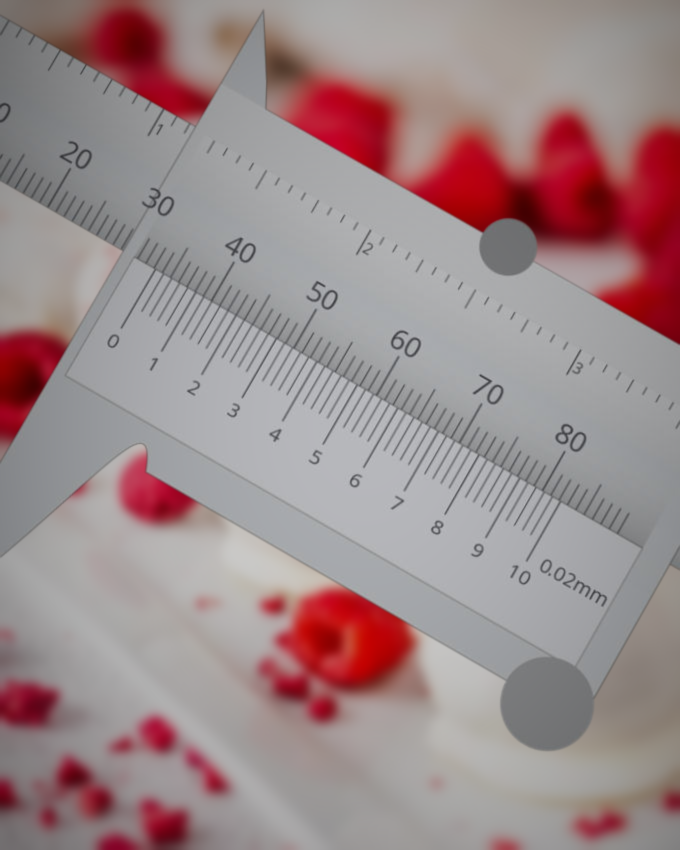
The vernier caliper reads 33.2 mm
